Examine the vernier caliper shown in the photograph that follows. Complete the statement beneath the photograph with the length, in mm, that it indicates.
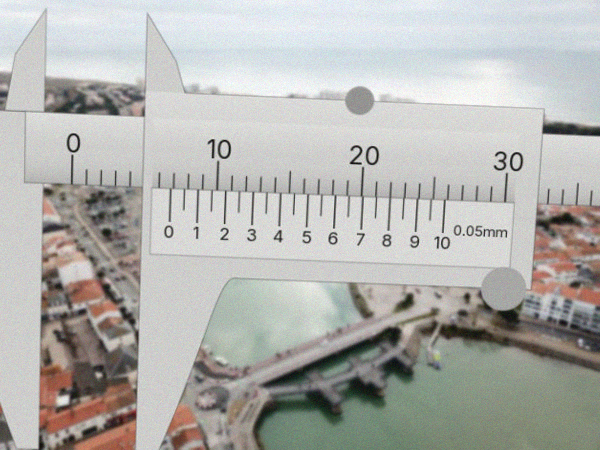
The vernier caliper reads 6.8 mm
